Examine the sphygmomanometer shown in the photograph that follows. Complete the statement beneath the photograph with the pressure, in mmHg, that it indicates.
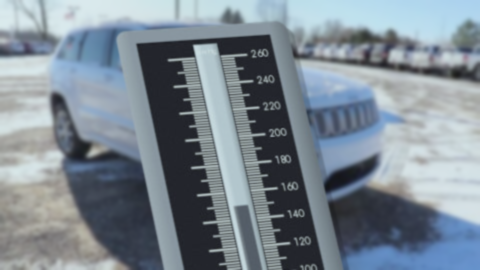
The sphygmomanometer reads 150 mmHg
